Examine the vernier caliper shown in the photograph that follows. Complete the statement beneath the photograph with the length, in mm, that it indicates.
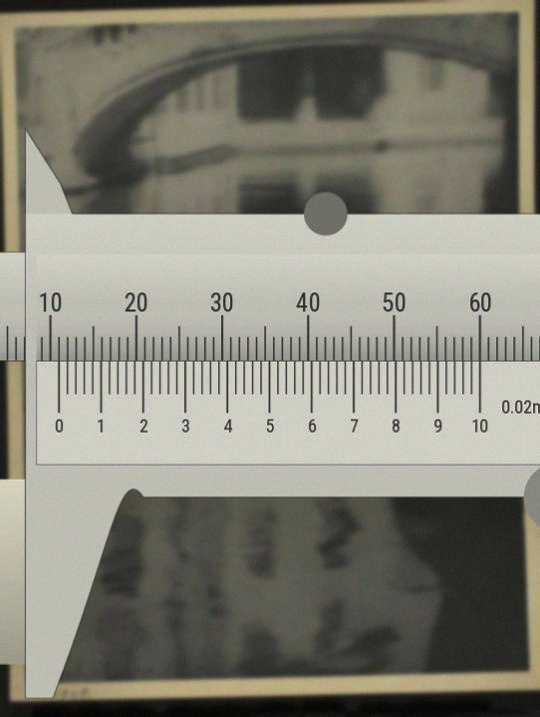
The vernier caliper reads 11.0 mm
